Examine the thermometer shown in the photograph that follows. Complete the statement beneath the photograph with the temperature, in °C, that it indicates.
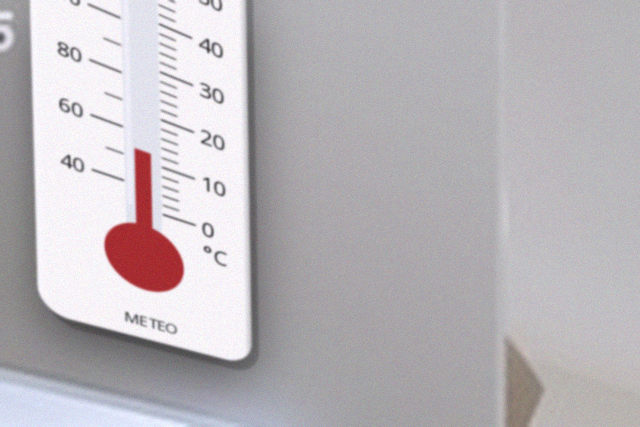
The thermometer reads 12 °C
